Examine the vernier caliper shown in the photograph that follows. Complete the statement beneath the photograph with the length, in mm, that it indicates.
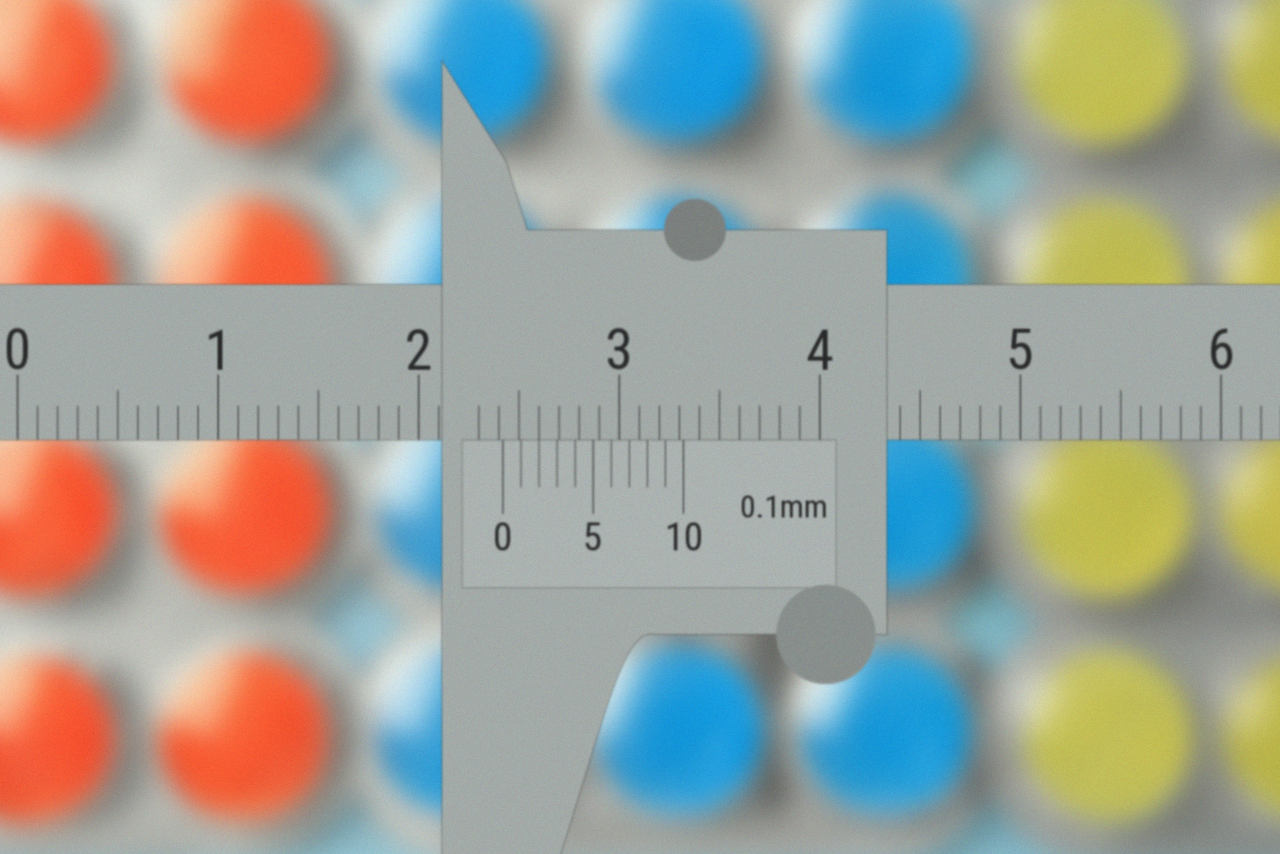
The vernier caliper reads 24.2 mm
